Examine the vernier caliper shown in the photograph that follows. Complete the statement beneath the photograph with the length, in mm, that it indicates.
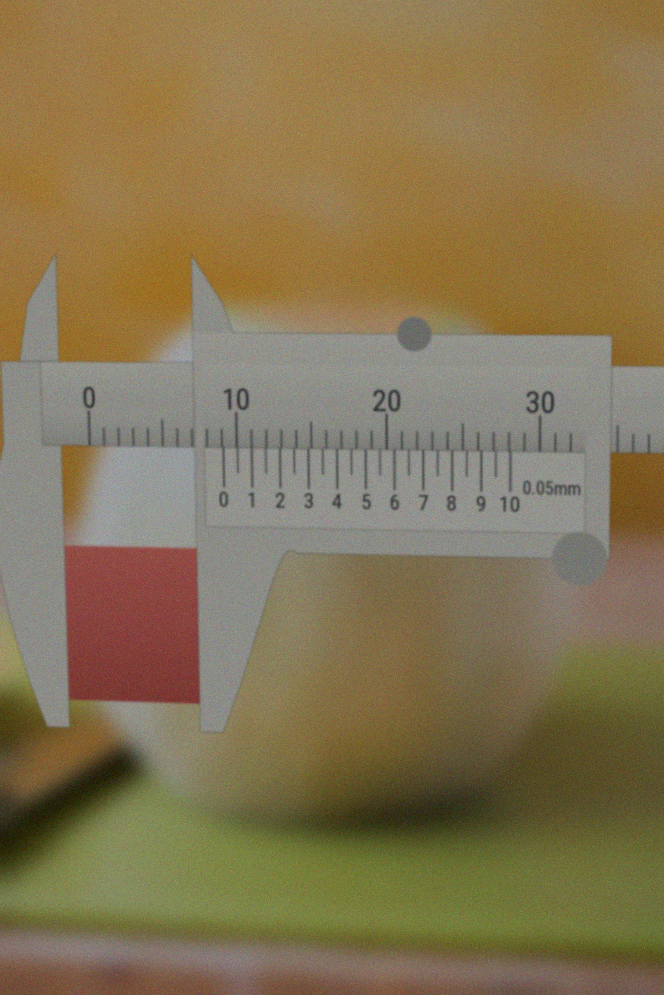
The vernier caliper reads 9.1 mm
